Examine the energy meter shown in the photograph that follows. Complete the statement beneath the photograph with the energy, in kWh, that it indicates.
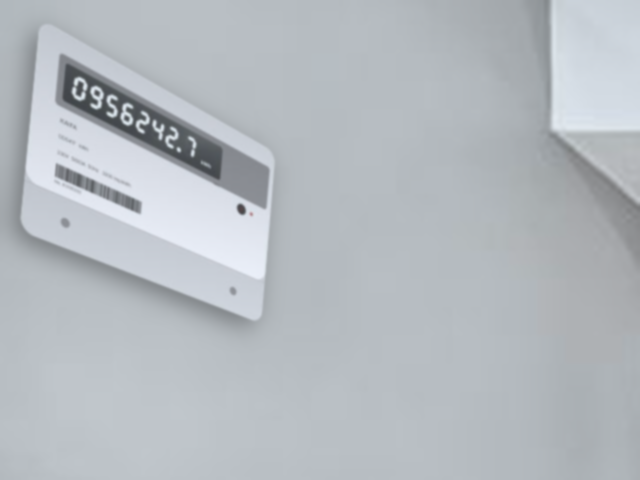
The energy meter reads 956242.7 kWh
